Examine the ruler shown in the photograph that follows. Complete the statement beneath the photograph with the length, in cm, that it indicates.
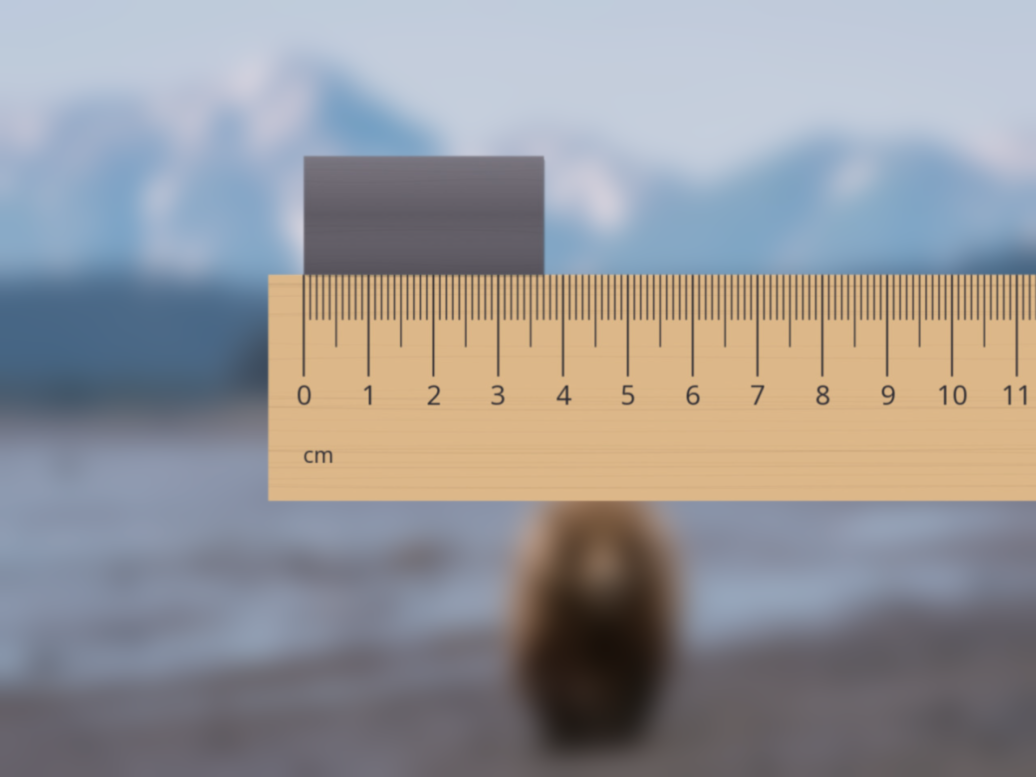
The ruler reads 3.7 cm
